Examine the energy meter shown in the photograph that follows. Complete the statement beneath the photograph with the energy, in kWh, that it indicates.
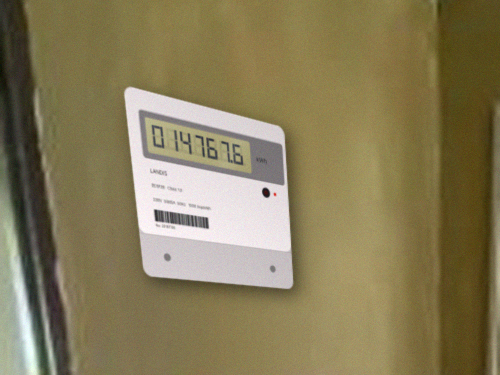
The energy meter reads 14767.6 kWh
